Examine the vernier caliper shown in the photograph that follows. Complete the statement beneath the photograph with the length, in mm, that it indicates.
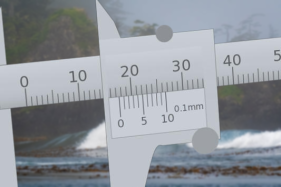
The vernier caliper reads 17.6 mm
